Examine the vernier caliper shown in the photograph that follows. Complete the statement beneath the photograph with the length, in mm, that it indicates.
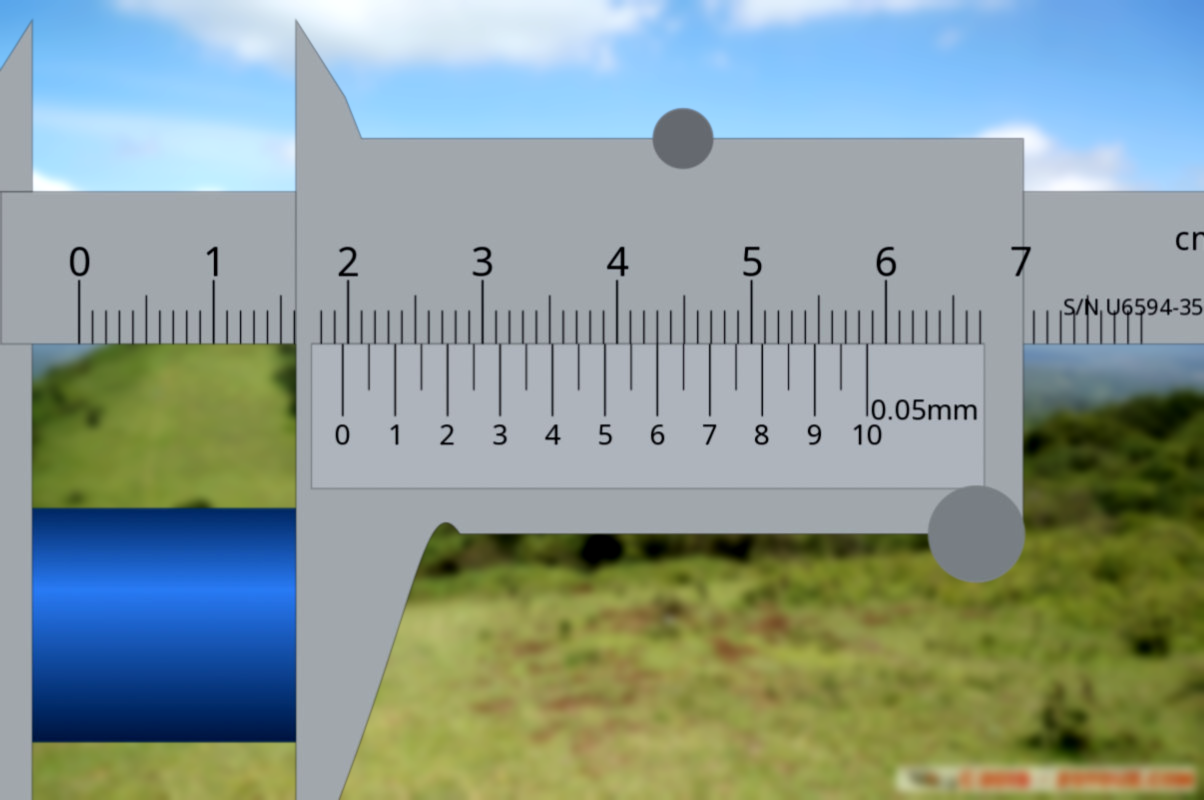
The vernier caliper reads 19.6 mm
